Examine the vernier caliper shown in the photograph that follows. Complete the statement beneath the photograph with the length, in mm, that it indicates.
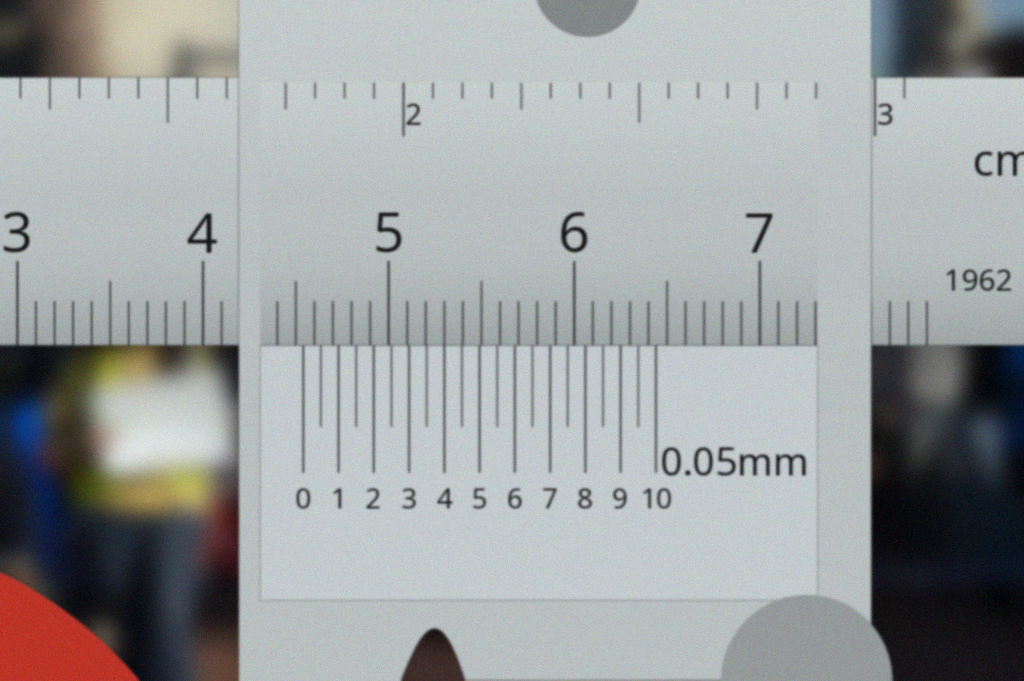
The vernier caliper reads 45.4 mm
